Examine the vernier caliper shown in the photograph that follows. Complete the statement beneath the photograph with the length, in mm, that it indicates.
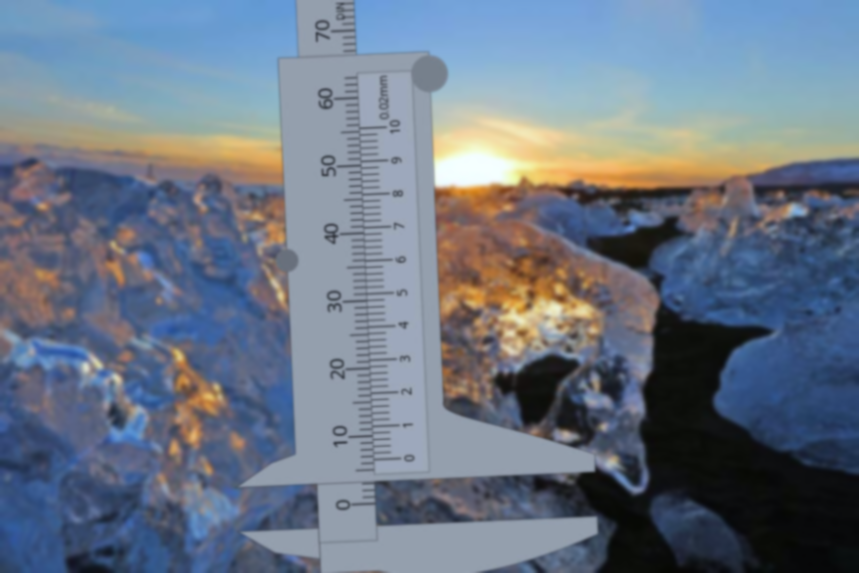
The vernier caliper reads 6.5 mm
